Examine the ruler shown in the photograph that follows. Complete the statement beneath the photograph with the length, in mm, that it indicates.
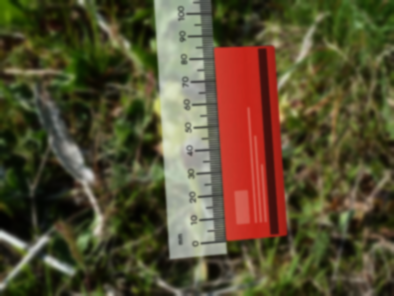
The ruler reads 85 mm
